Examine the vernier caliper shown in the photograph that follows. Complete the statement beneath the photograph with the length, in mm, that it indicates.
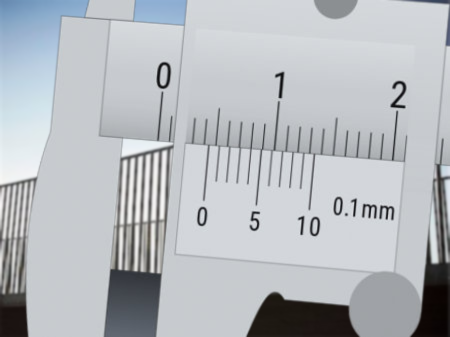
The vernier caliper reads 4.4 mm
